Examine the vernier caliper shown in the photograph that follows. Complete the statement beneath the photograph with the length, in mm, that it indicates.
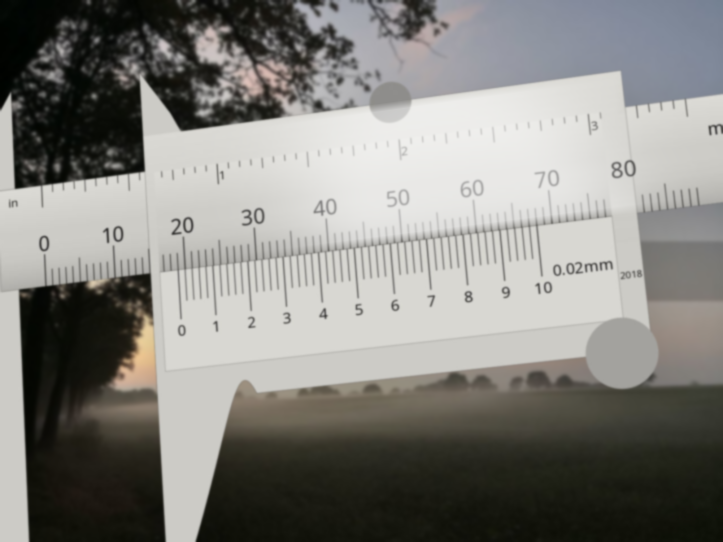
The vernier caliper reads 19.0 mm
